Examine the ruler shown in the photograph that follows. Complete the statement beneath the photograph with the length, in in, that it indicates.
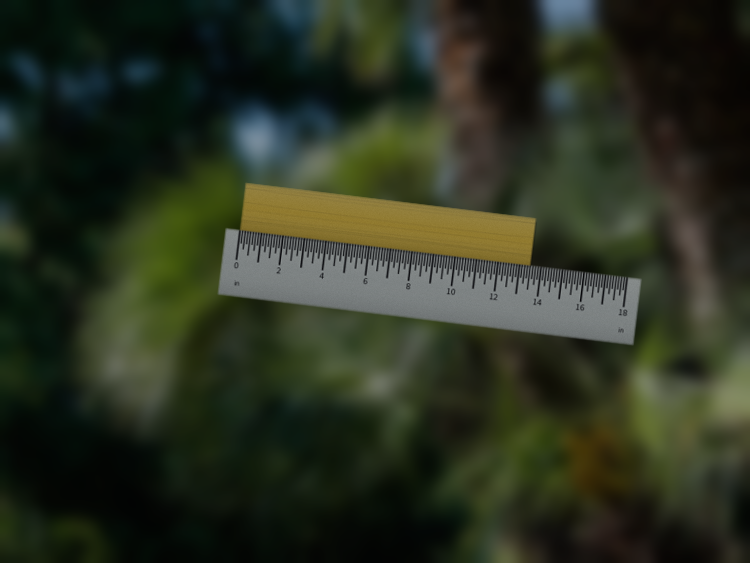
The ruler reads 13.5 in
